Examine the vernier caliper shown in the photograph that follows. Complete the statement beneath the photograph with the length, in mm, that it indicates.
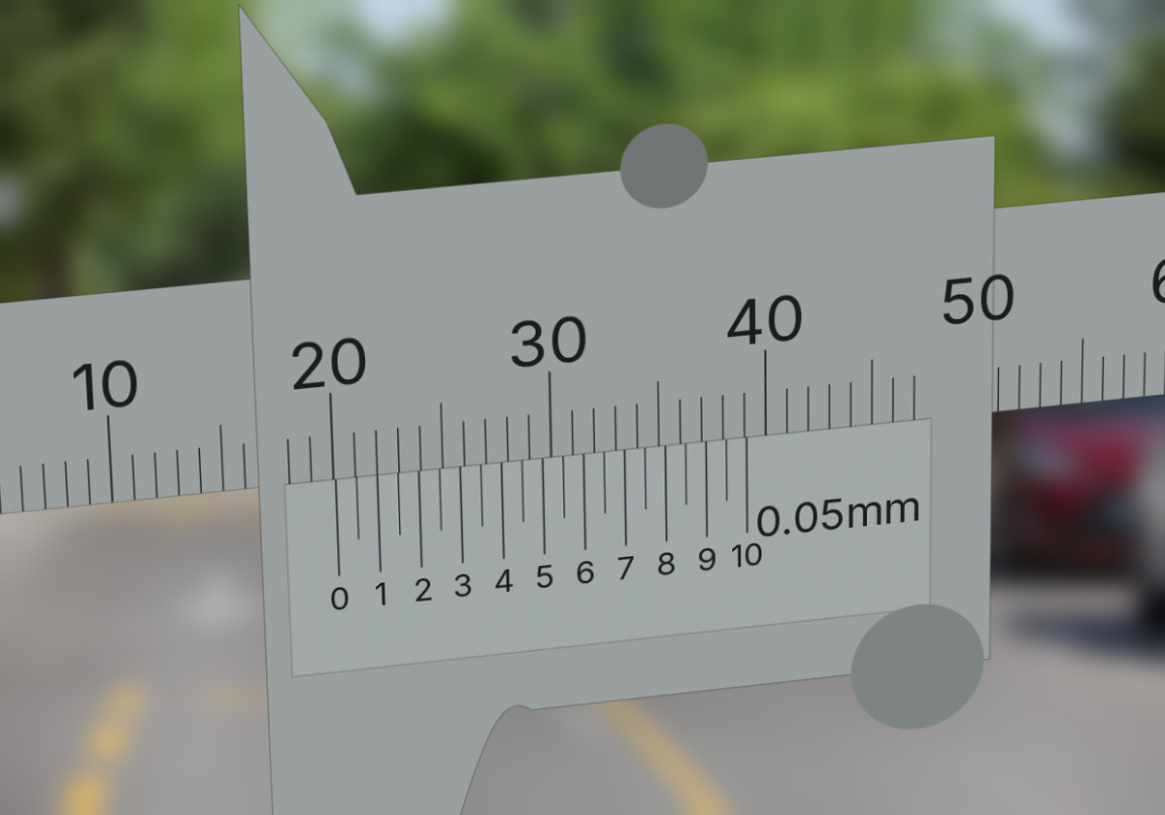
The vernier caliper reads 20.1 mm
